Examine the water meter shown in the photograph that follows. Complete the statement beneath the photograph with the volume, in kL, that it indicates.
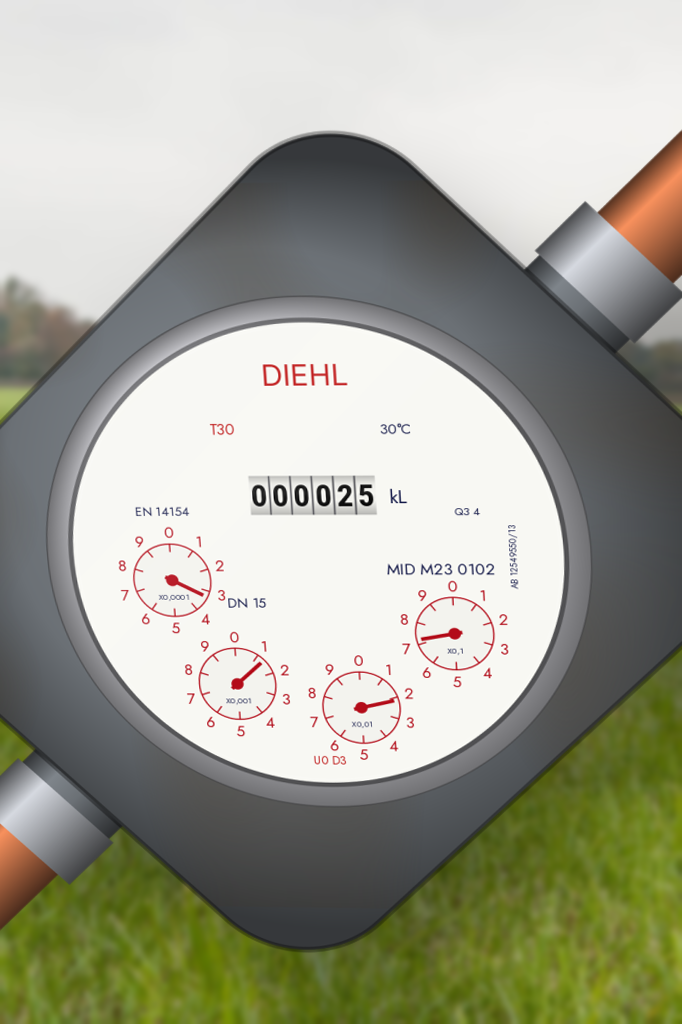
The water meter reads 25.7213 kL
